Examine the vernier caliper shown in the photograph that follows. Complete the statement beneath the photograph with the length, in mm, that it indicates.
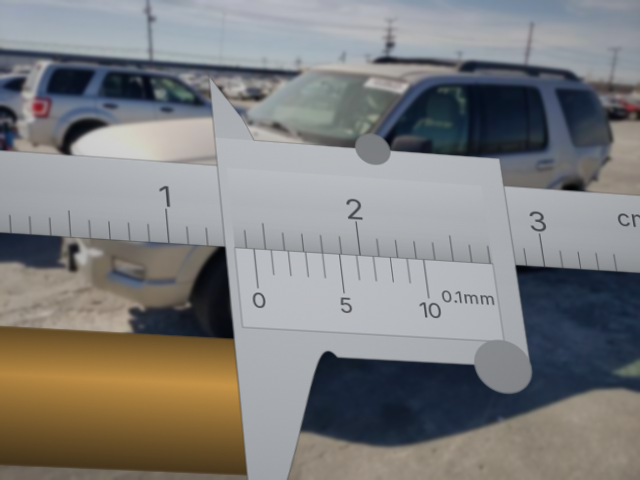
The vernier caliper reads 14.4 mm
